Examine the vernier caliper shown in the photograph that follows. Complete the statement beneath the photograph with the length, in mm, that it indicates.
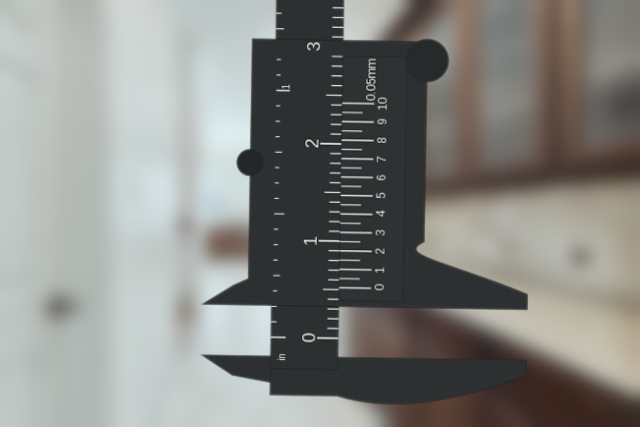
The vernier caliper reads 5.2 mm
